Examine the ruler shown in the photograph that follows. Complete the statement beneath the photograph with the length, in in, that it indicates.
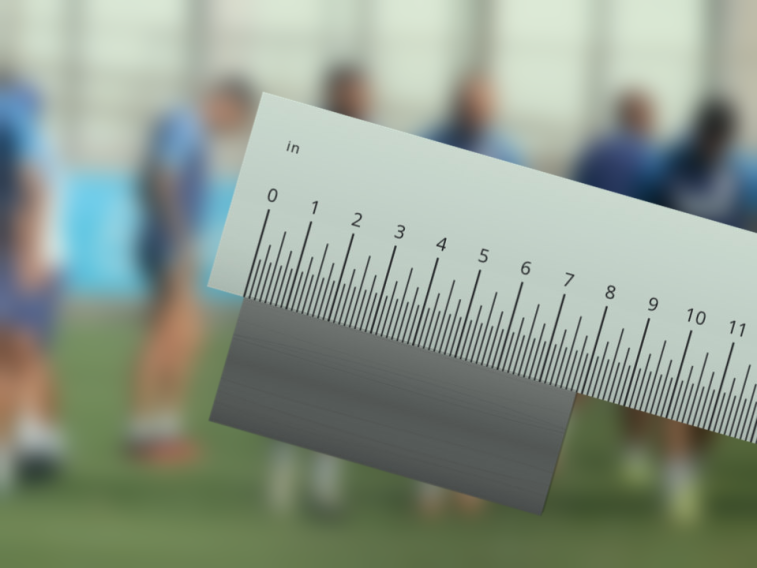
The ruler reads 7.875 in
